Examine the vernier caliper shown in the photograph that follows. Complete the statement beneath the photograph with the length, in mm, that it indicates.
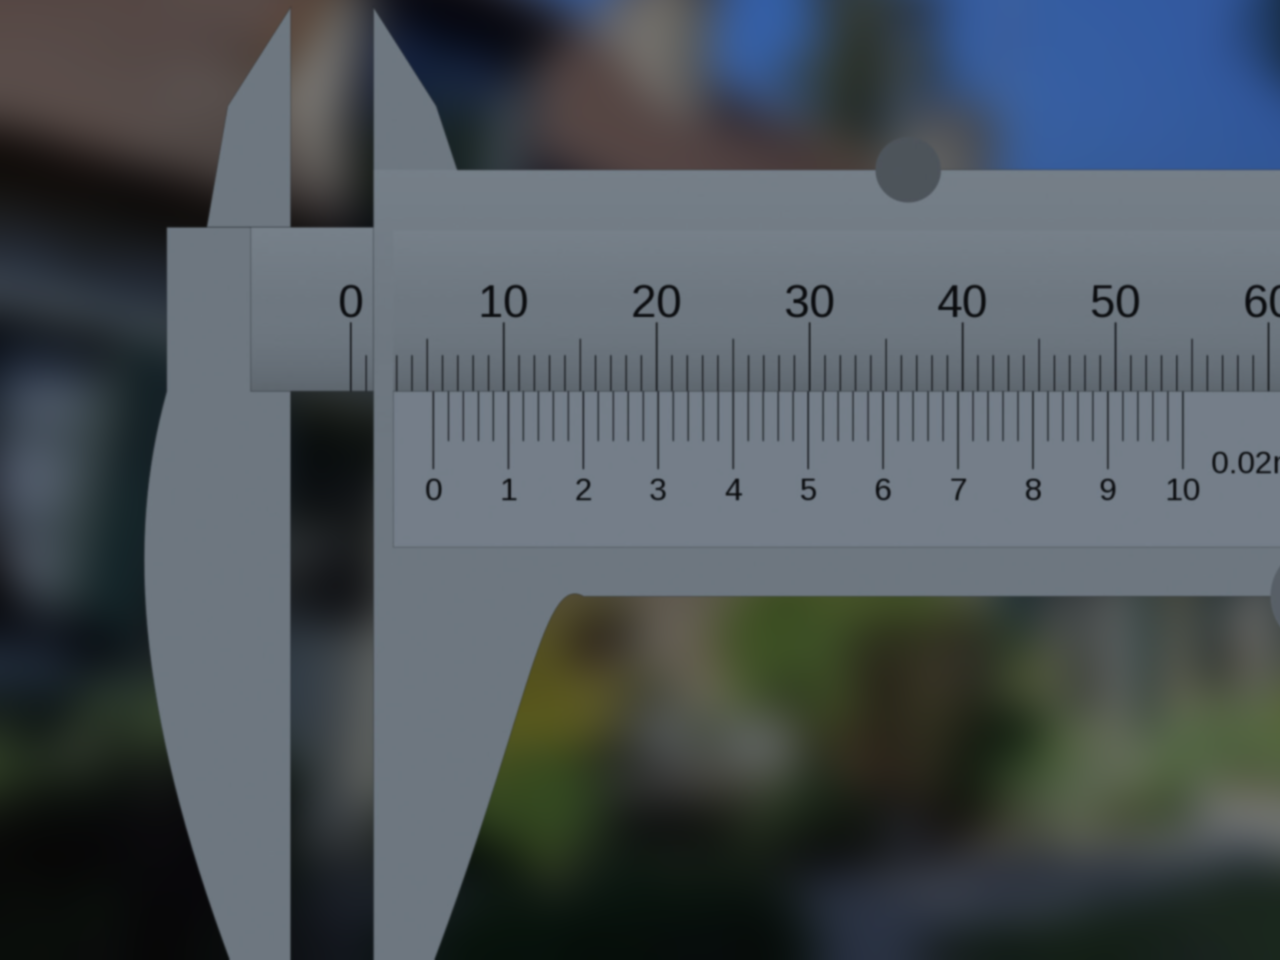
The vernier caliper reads 5.4 mm
